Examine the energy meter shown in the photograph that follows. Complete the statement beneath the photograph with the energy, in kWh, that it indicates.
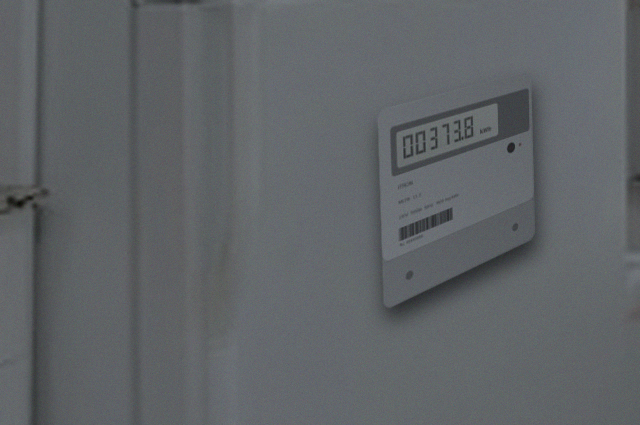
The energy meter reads 373.8 kWh
